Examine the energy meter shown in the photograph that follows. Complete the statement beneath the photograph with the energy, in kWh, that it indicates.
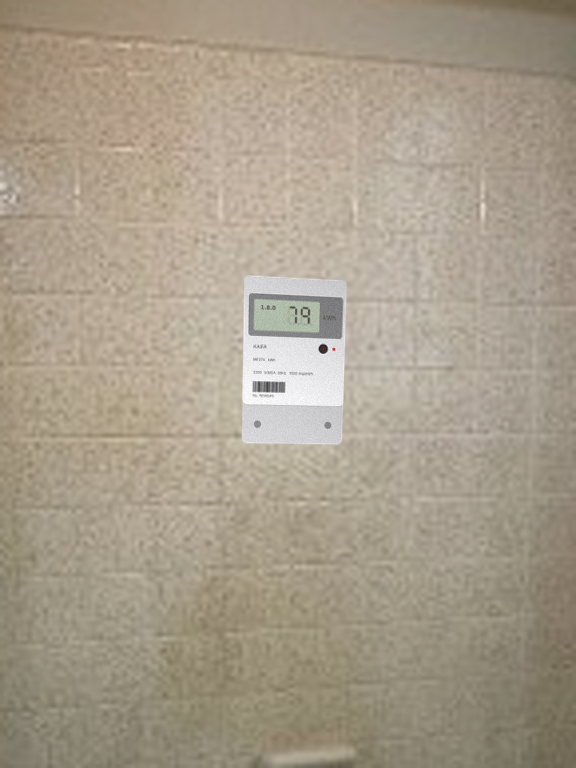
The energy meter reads 79 kWh
